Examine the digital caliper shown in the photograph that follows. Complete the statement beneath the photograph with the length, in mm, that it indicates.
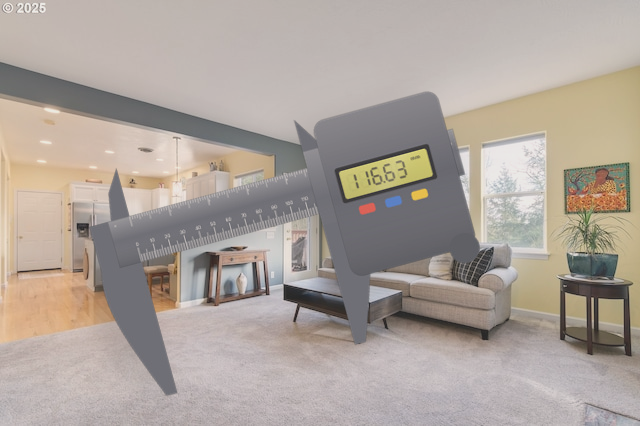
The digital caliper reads 116.63 mm
